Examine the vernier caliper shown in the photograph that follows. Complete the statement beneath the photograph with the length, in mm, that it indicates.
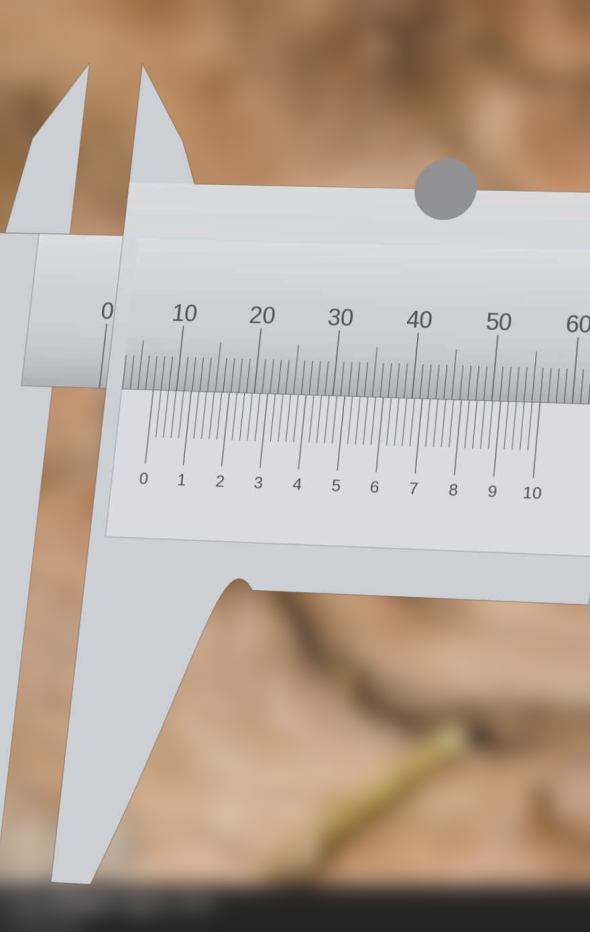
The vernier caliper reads 7.0 mm
